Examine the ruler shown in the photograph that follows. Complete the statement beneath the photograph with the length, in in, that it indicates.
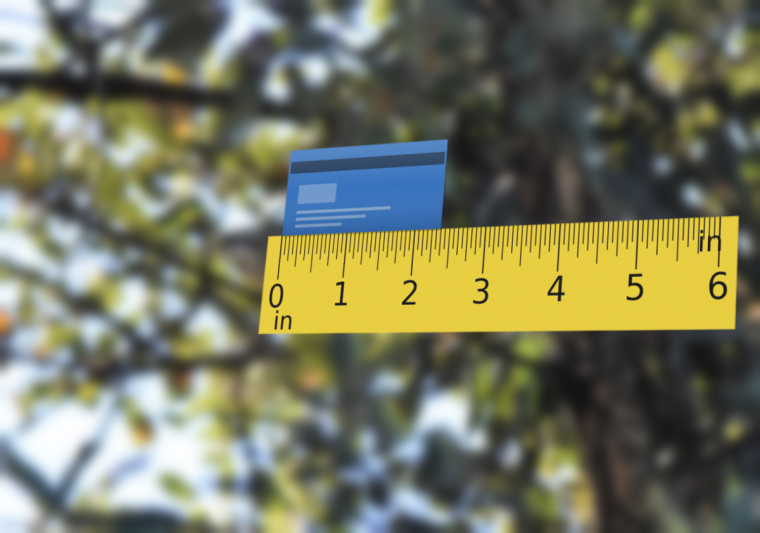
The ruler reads 2.375 in
